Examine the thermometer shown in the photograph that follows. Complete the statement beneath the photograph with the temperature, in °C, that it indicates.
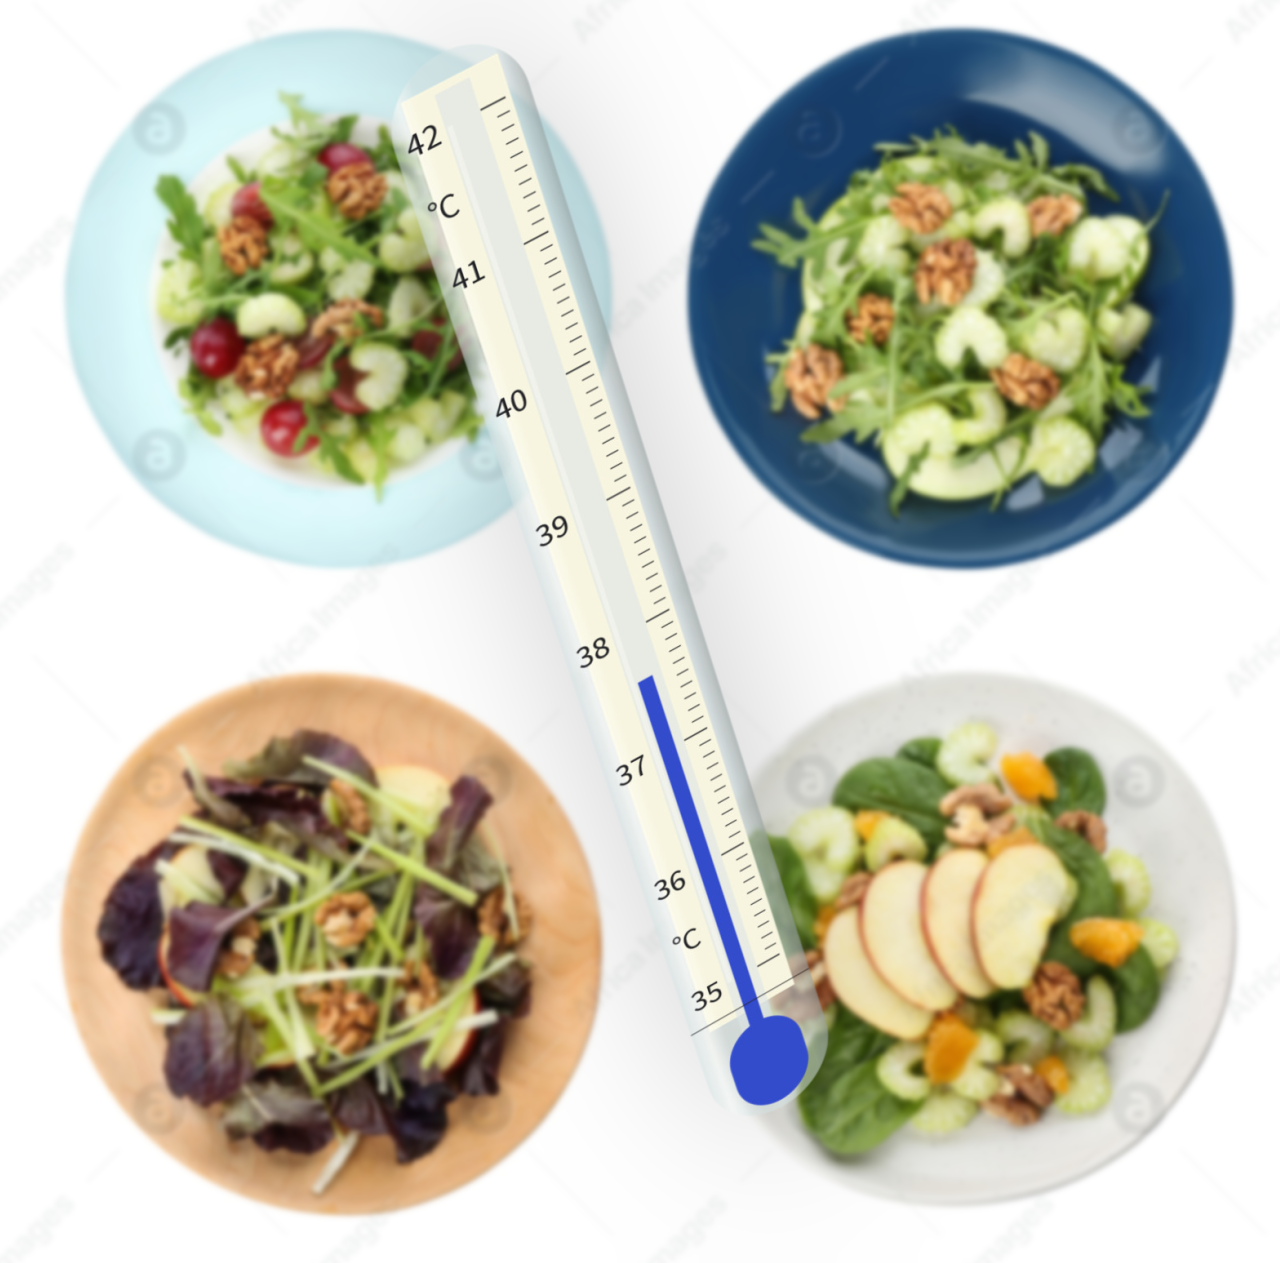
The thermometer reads 37.6 °C
